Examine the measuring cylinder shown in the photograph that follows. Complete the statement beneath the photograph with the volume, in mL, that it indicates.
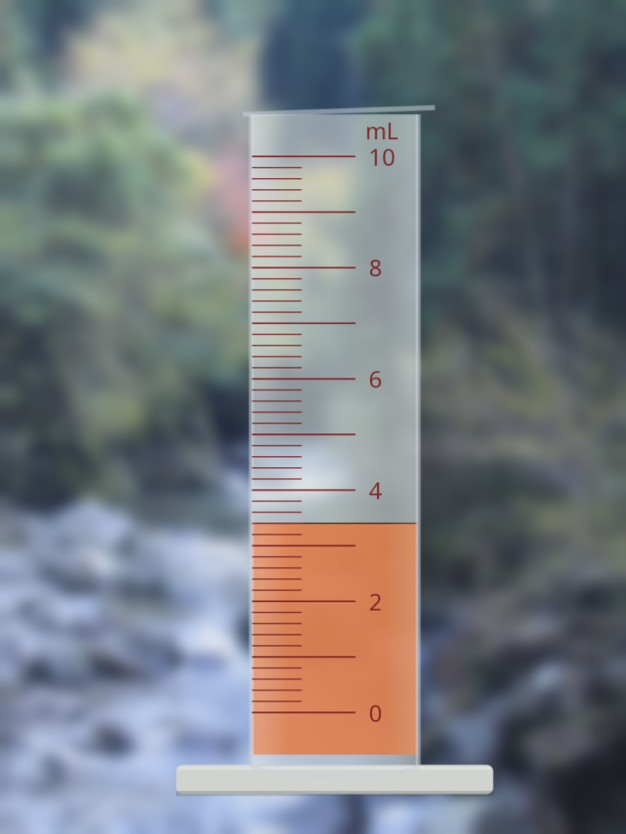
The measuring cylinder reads 3.4 mL
